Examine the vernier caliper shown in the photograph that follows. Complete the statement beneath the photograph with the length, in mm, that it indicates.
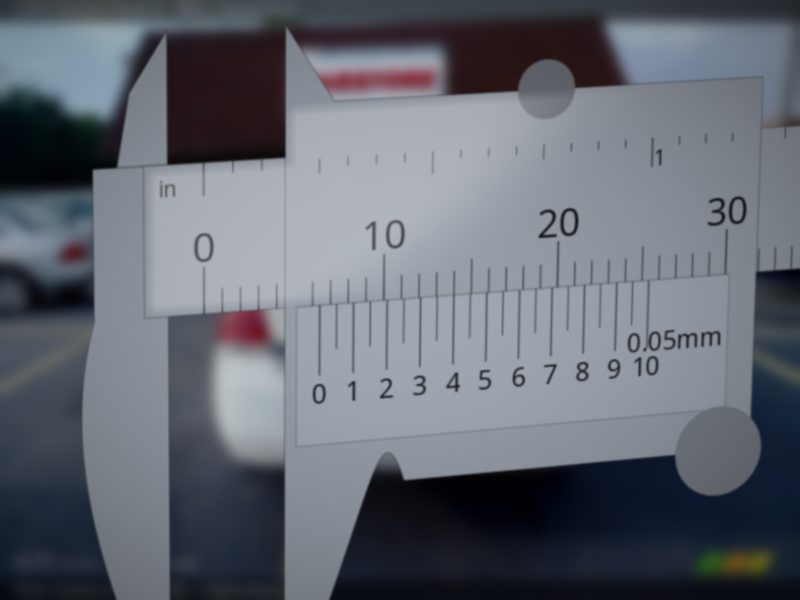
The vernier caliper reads 6.4 mm
